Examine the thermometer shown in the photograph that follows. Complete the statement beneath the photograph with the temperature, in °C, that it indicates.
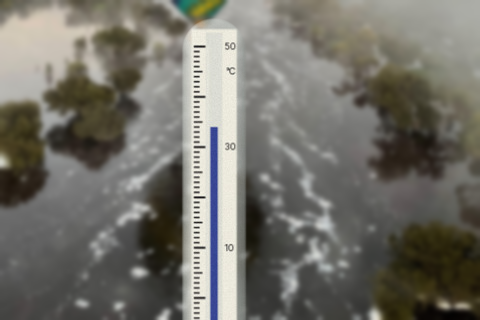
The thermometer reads 34 °C
